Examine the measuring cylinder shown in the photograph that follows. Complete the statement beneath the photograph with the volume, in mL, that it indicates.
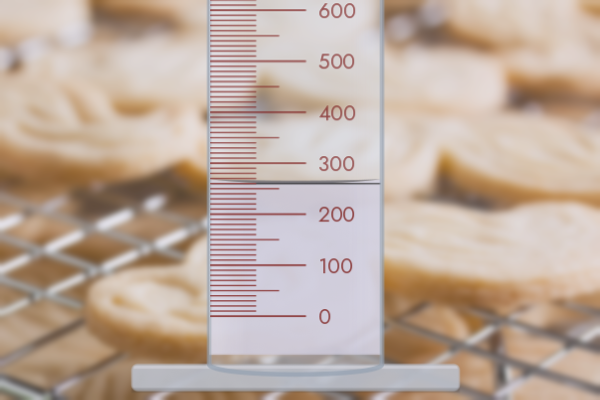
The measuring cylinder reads 260 mL
